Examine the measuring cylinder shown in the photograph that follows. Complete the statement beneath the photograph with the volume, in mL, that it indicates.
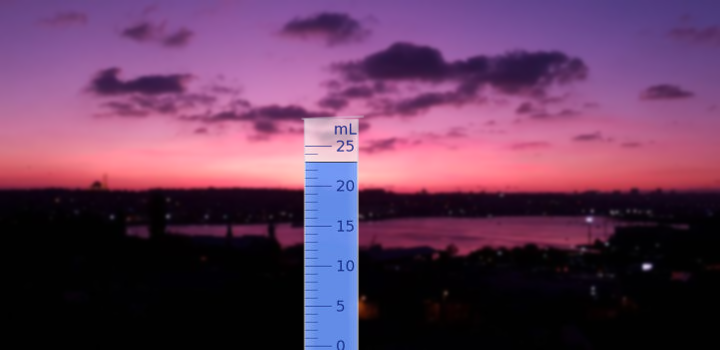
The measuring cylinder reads 23 mL
